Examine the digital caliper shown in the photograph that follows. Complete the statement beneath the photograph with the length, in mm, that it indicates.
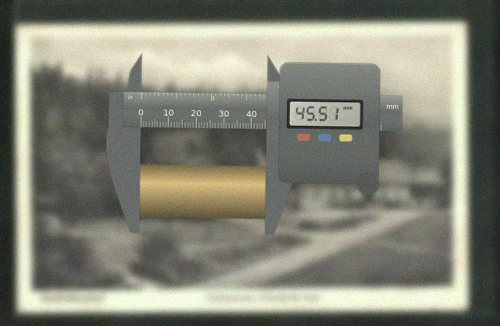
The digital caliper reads 45.51 mm
